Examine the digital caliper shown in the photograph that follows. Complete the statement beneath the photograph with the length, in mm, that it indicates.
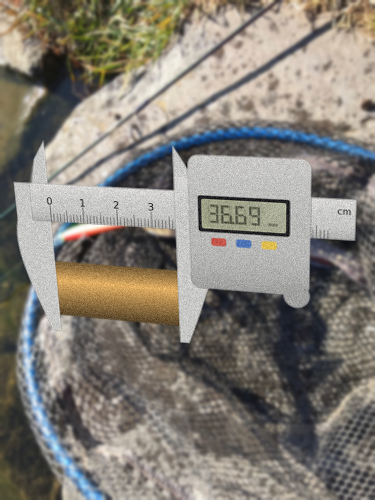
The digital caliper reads 36.69 mm
